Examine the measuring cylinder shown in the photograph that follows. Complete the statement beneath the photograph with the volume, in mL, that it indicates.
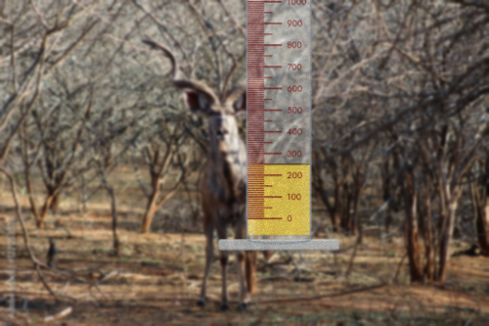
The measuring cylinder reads 250 mL
